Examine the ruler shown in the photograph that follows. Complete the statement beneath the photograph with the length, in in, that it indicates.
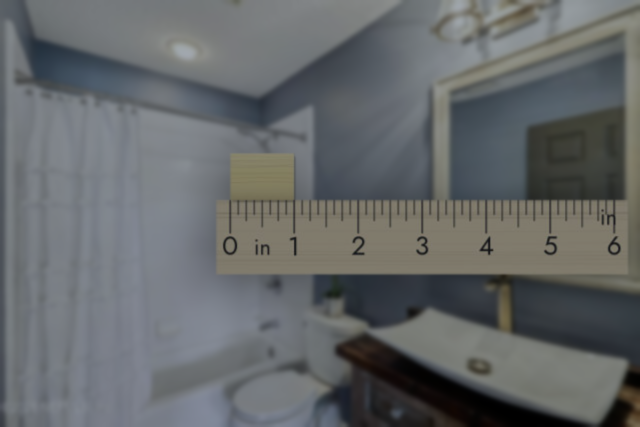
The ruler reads 1 in
